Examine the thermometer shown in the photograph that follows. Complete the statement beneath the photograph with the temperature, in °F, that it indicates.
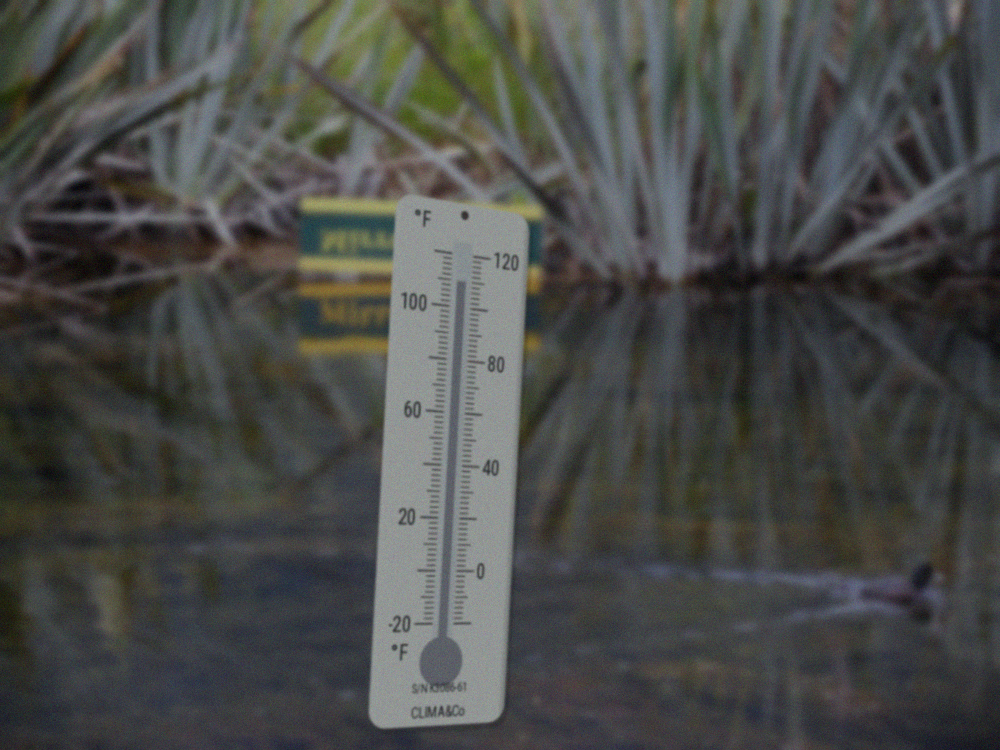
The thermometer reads 110 °F
